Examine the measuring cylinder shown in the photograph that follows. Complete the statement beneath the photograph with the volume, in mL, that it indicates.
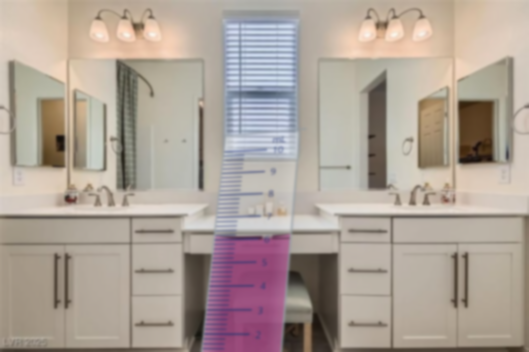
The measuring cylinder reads 6 mL
